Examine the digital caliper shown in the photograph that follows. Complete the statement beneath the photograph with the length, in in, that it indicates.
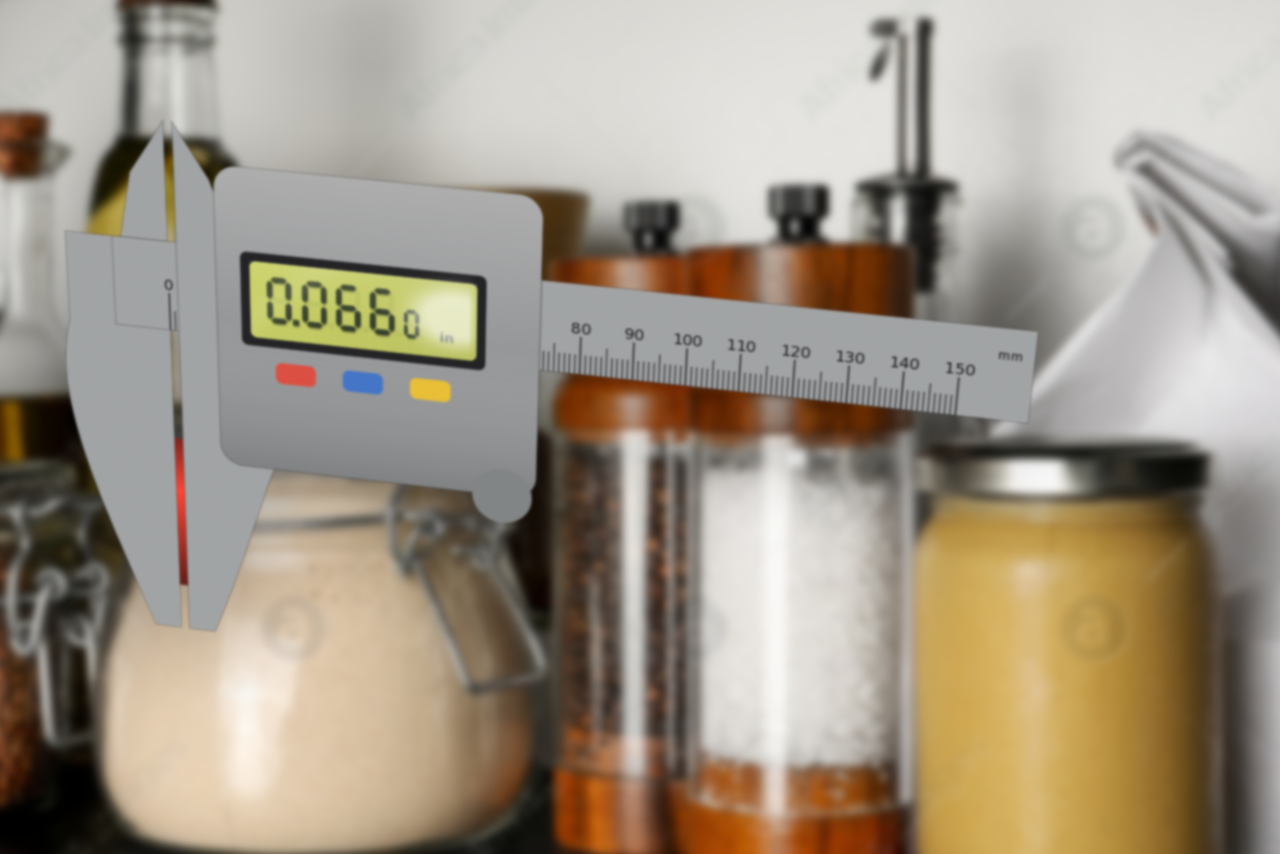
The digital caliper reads 0.0660 in
